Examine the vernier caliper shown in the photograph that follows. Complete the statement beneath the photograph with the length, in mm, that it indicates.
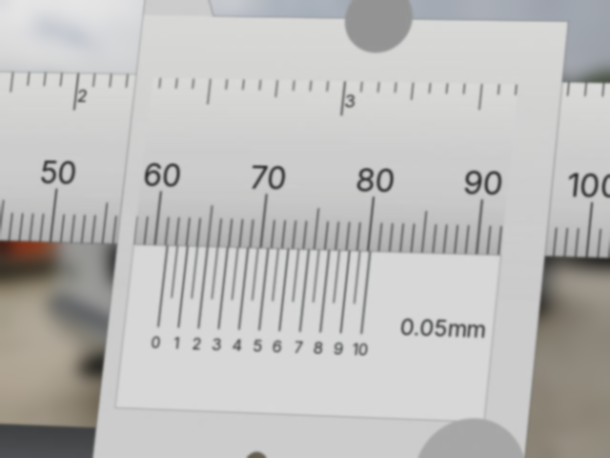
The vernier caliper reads 61.2 mm
